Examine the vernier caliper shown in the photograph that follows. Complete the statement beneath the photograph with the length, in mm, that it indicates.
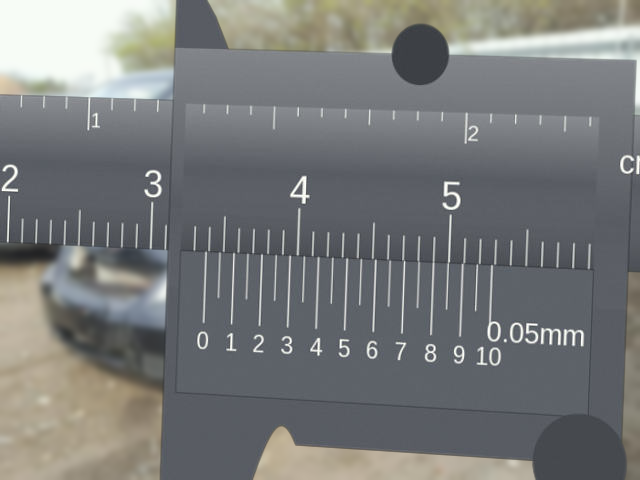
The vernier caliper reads 33.8 mm
